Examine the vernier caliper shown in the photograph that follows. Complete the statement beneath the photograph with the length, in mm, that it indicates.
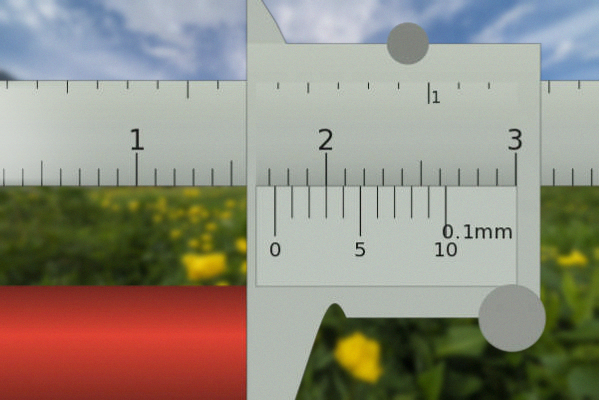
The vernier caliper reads 17.3 mm
